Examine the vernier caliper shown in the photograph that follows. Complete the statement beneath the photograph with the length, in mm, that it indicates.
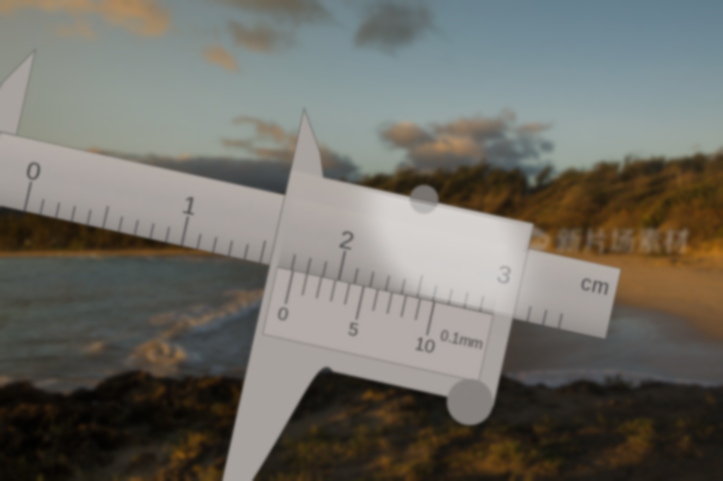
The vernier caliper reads 17.1 mm
